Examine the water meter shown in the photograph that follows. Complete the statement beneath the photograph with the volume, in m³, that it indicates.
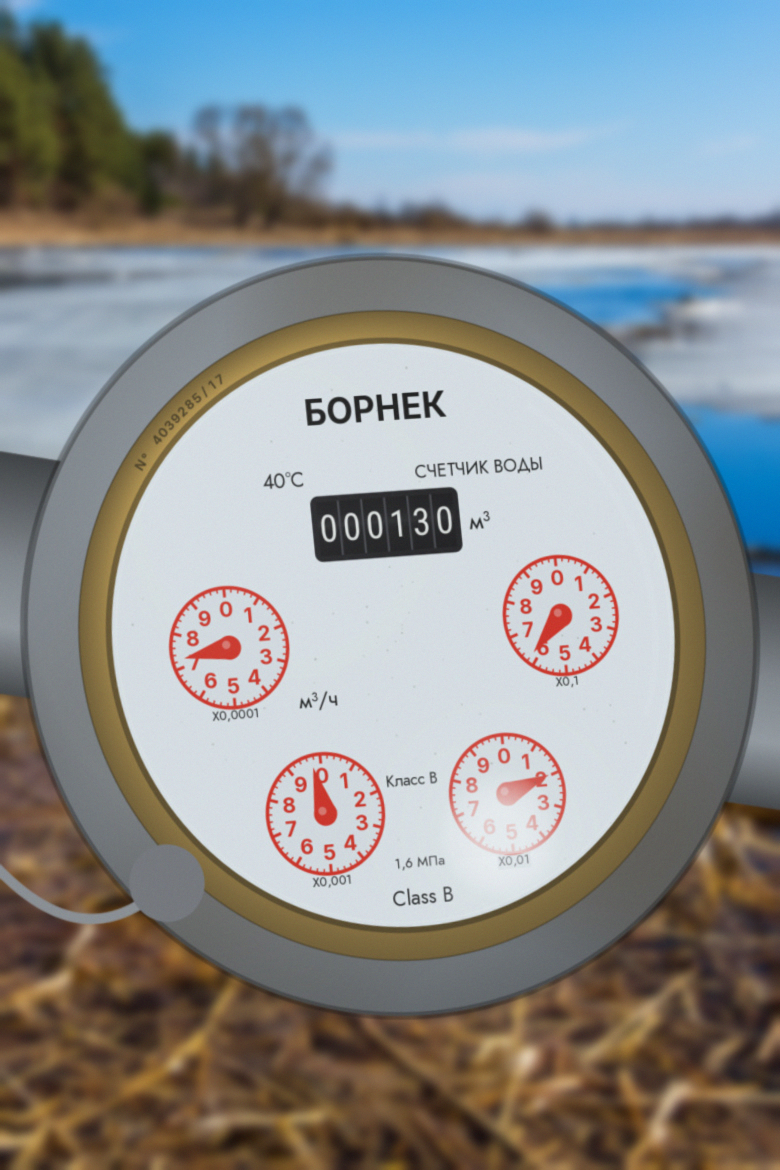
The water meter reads 130.6197 m³
